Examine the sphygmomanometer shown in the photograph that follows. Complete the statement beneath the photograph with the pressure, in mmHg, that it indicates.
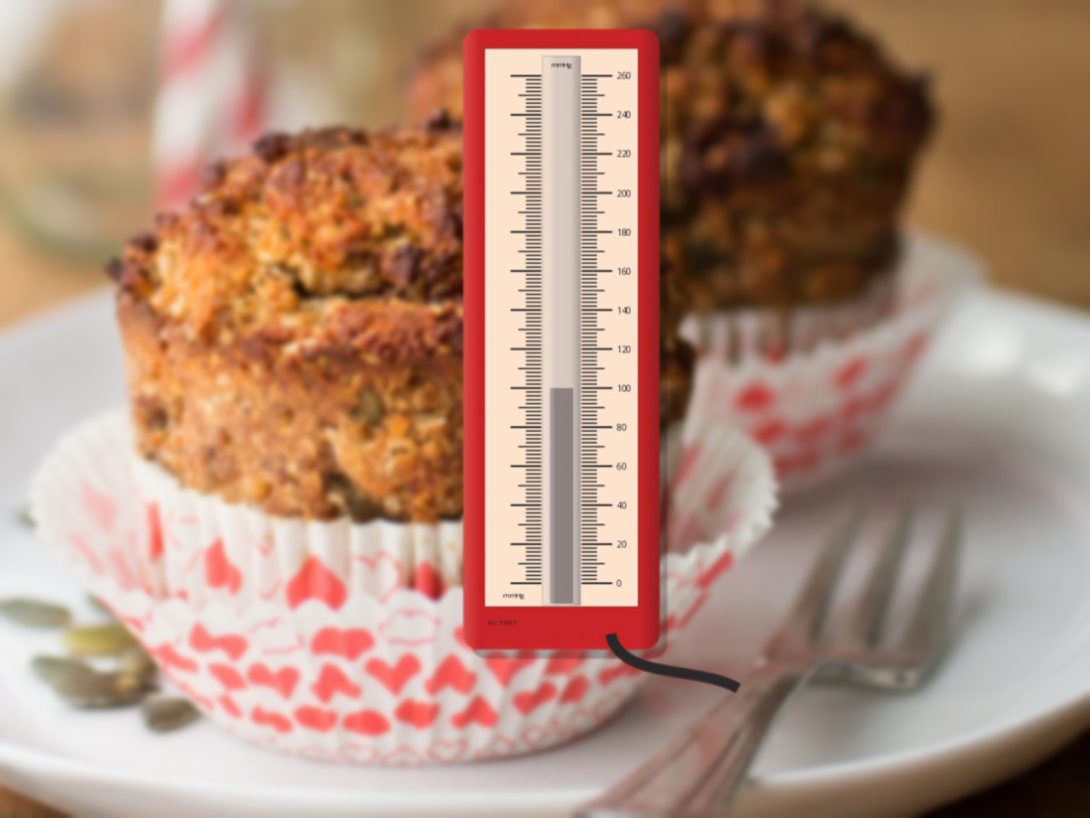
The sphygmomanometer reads 100 mmHg
